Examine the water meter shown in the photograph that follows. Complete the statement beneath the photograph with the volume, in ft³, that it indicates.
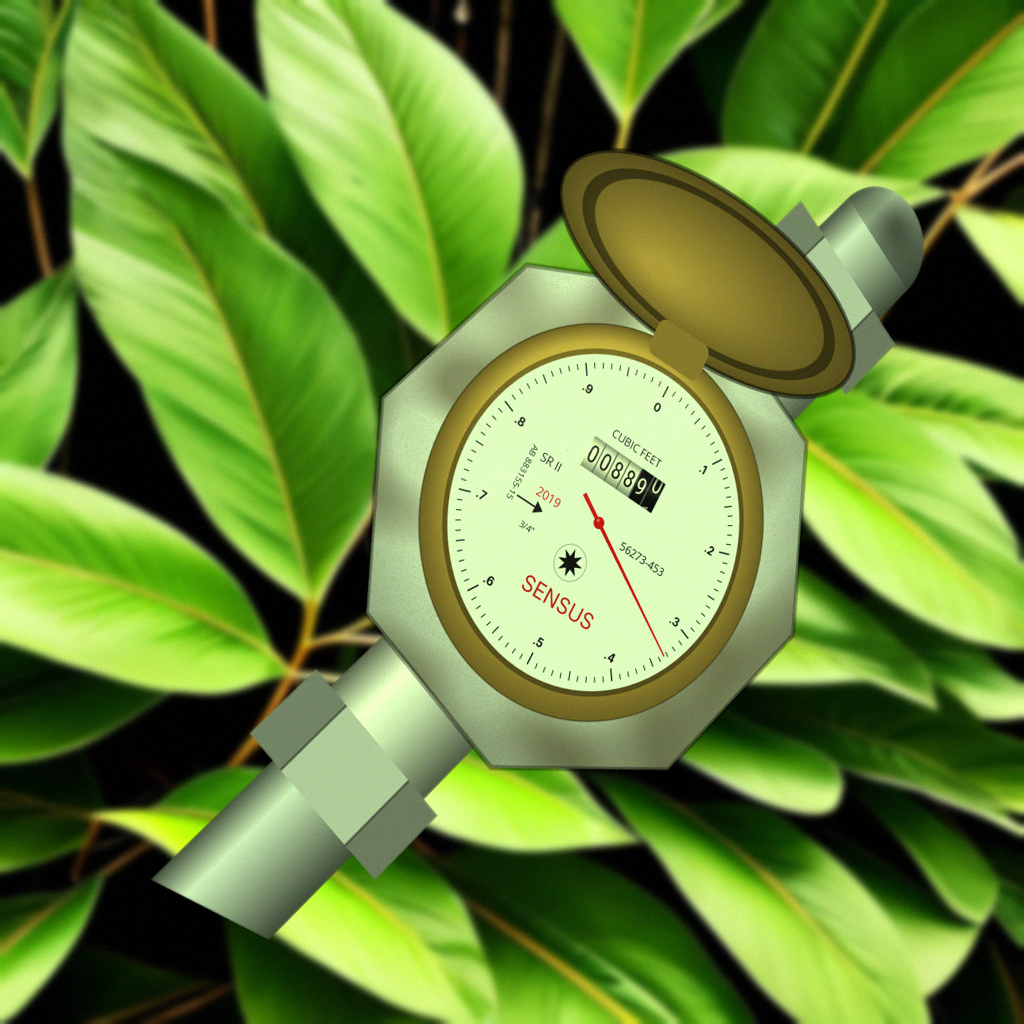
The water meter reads 8890.33 ft³
